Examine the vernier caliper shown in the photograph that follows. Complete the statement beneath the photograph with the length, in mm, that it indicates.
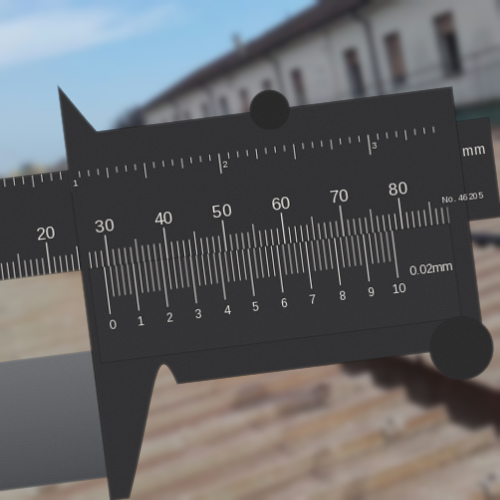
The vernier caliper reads 29.2 mm
